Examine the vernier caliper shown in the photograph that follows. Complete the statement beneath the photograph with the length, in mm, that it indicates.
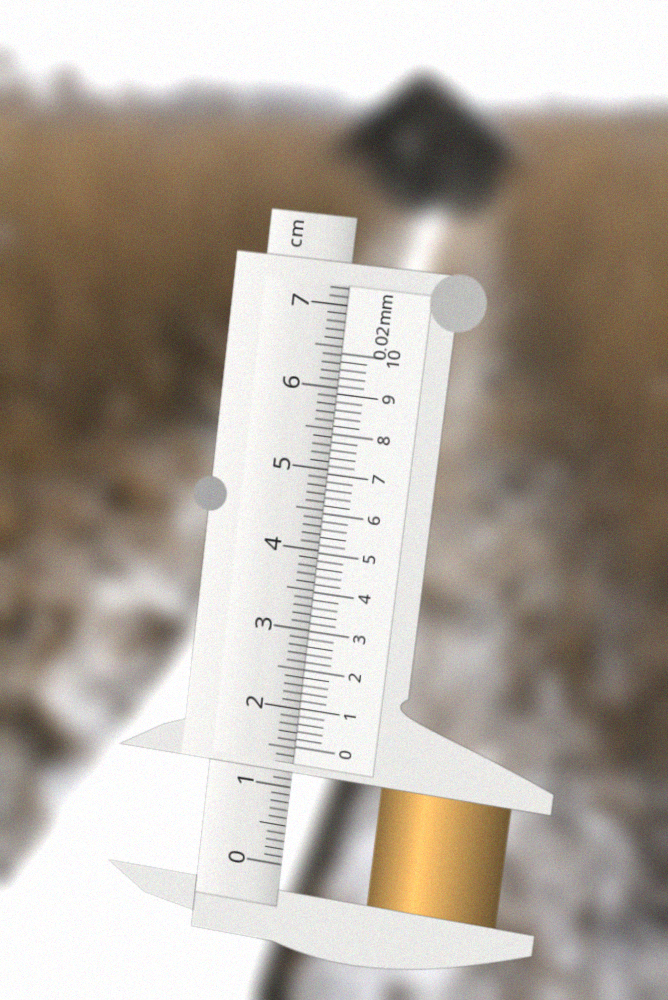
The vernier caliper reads 15.2 mm
